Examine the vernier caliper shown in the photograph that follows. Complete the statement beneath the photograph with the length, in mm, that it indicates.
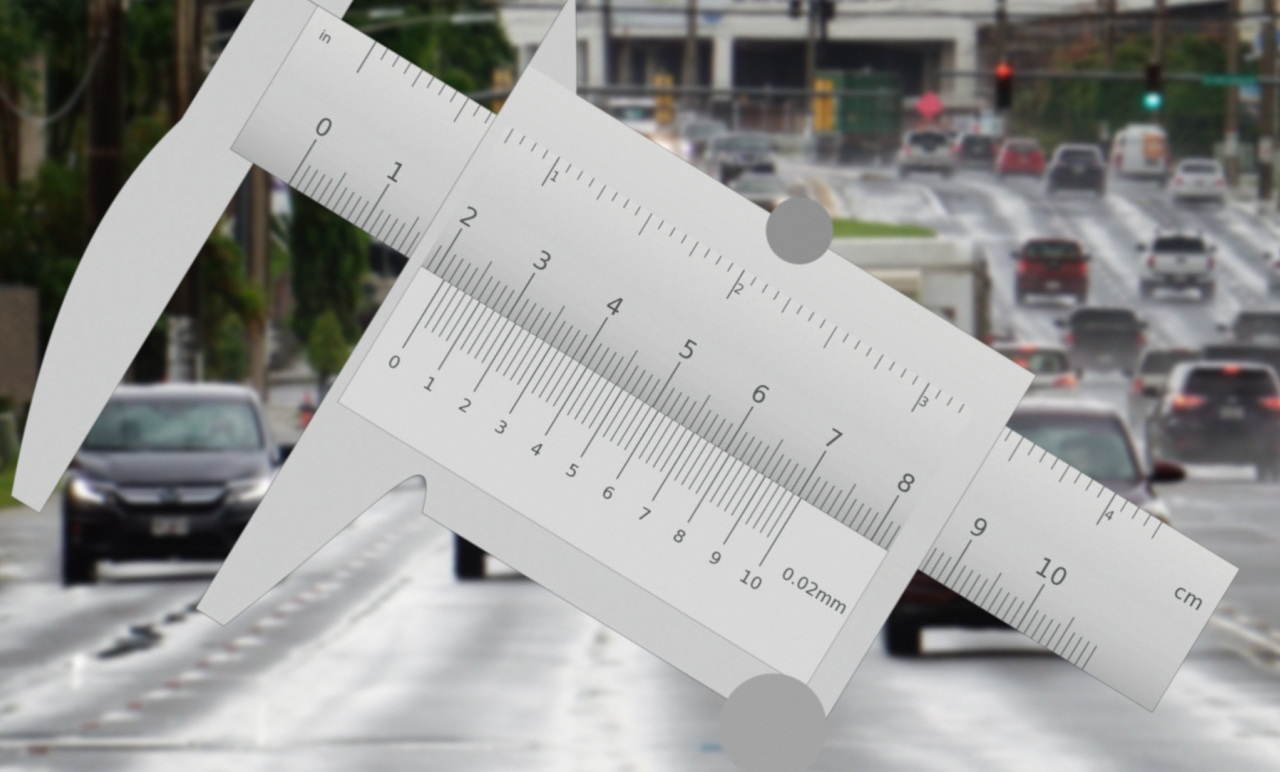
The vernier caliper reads 21.4 mm
